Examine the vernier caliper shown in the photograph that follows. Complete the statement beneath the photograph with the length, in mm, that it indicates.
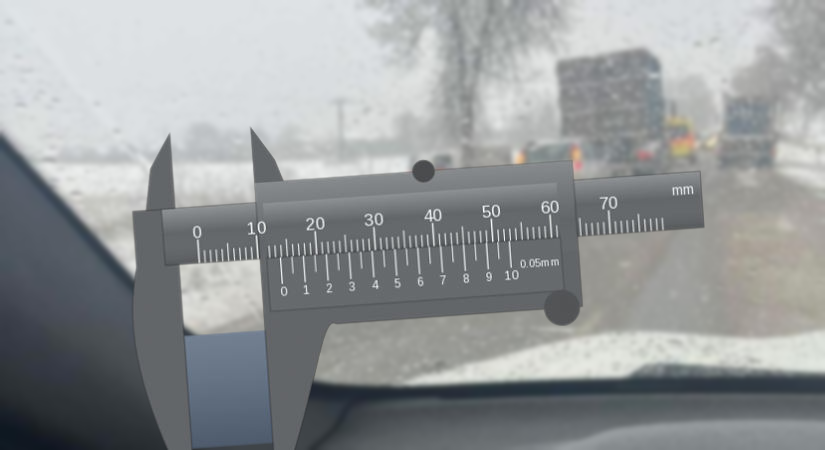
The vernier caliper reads 13.8 mm
